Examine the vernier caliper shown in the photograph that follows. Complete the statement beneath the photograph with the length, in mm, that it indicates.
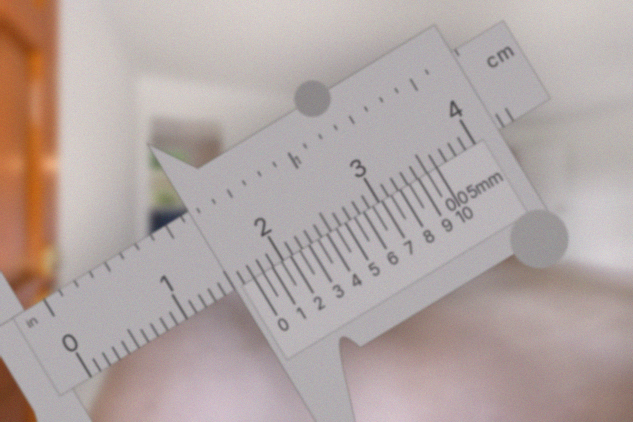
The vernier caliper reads 17.0 mm
